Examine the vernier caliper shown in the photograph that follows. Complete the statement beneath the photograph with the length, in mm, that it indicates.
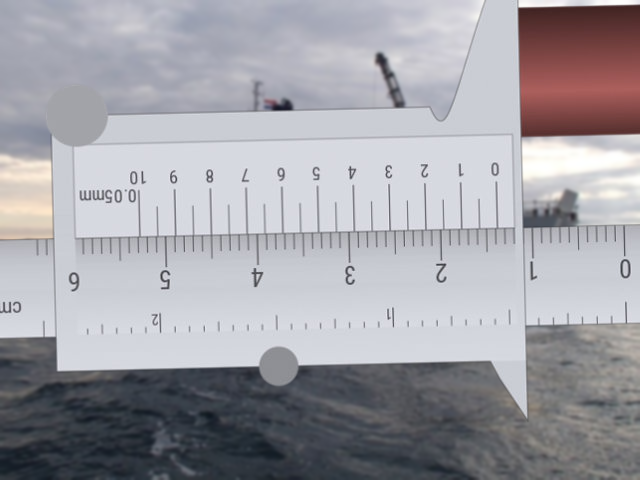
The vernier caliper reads 13.8 mm
